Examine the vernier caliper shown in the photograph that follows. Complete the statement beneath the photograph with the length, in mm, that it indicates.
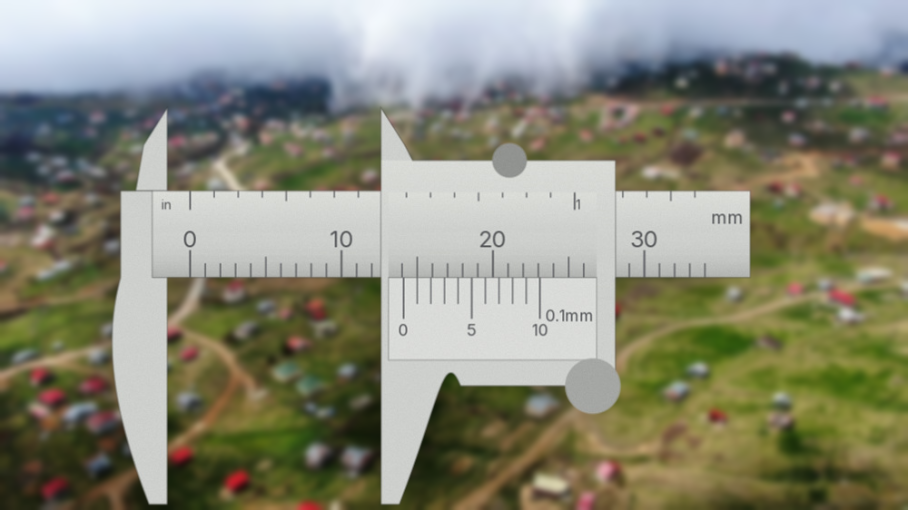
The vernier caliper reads 14.1 mm
